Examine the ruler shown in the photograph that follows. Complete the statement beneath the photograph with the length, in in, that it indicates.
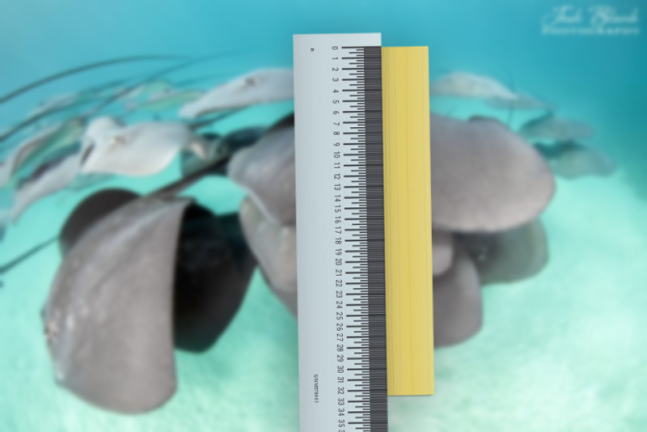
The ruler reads 32.5 in
